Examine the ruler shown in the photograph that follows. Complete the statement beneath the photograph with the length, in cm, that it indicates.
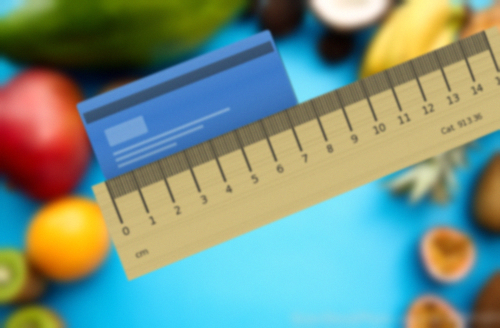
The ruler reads 7.5 cm
